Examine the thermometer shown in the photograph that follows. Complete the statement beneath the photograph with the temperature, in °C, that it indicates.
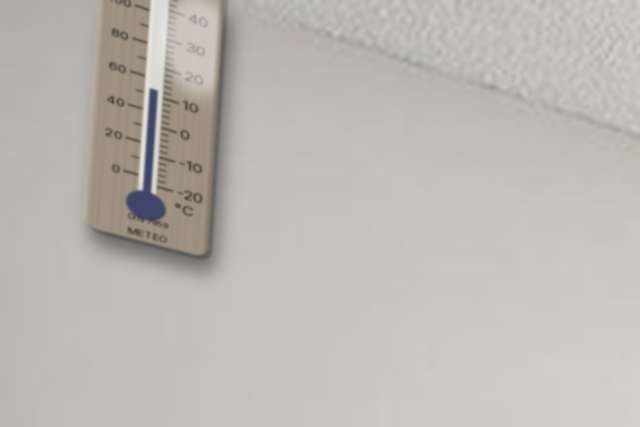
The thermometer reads 12 °C
